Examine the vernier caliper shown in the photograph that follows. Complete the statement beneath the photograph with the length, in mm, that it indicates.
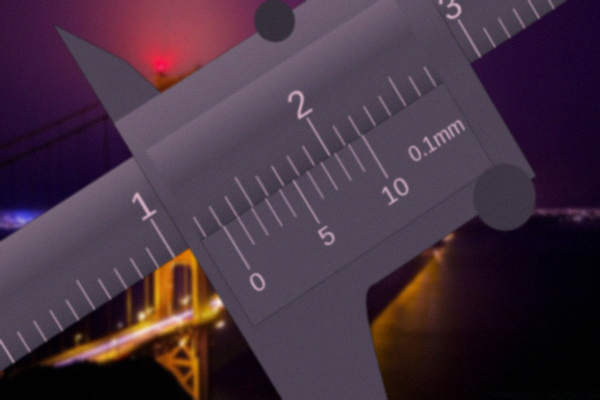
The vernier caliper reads 13.1 mm
